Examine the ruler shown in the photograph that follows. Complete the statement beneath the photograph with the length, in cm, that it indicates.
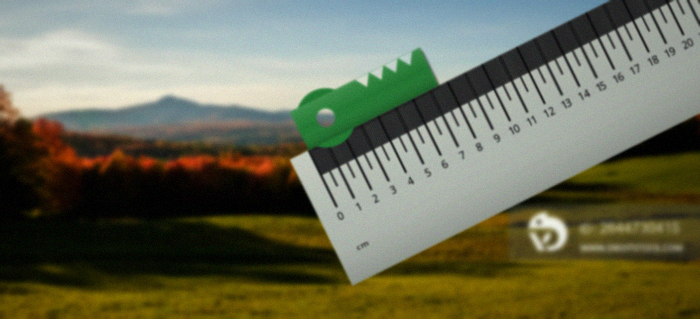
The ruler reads 7.5 cm
